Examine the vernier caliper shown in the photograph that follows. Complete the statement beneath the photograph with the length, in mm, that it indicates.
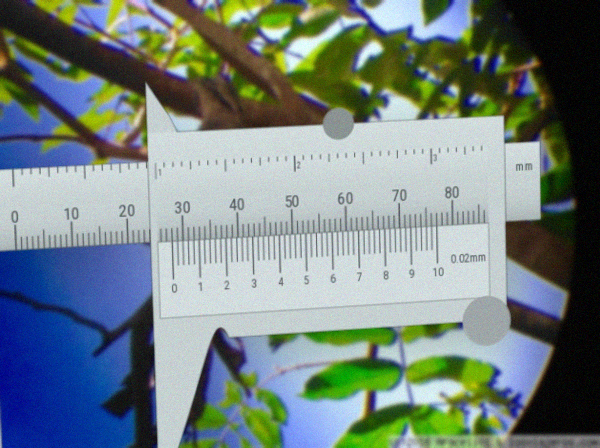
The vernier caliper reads 28.0 mm
